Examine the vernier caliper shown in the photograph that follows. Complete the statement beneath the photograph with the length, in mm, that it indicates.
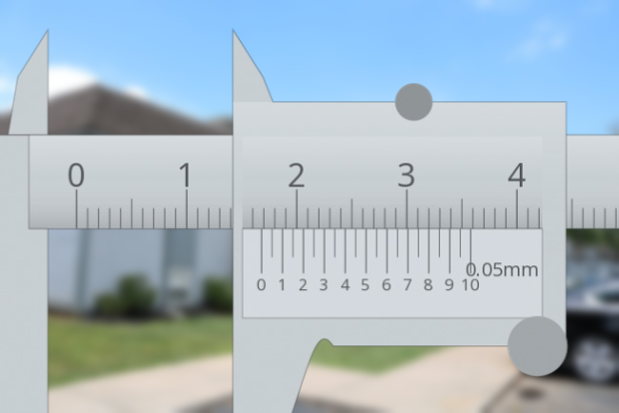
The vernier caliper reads 16.8 mm
